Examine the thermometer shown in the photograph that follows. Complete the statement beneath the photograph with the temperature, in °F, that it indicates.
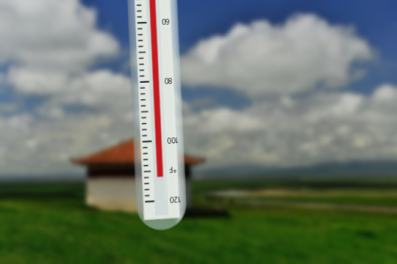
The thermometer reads 112 °F
